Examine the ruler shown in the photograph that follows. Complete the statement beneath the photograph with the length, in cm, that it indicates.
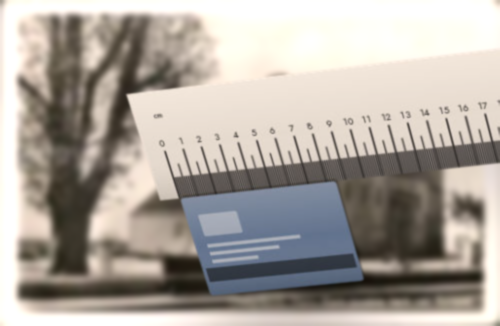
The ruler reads 8.5 cm
